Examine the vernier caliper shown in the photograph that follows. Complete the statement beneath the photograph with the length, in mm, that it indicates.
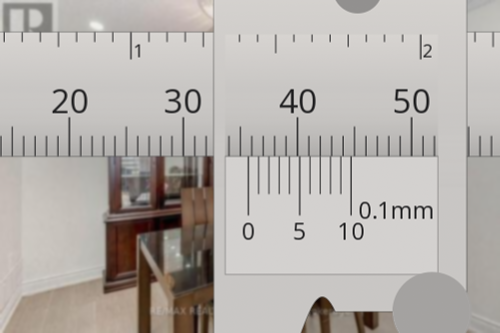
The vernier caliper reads 35.7 mm
